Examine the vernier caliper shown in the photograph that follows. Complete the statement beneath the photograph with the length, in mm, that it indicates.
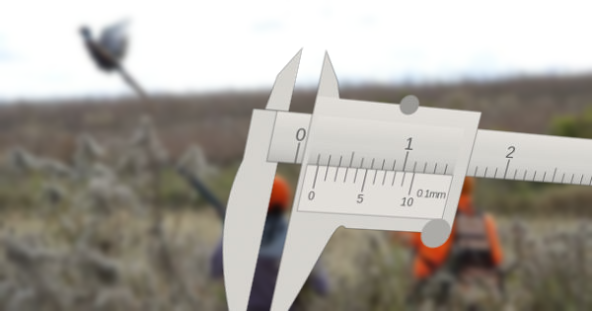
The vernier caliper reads 2.1 mm
